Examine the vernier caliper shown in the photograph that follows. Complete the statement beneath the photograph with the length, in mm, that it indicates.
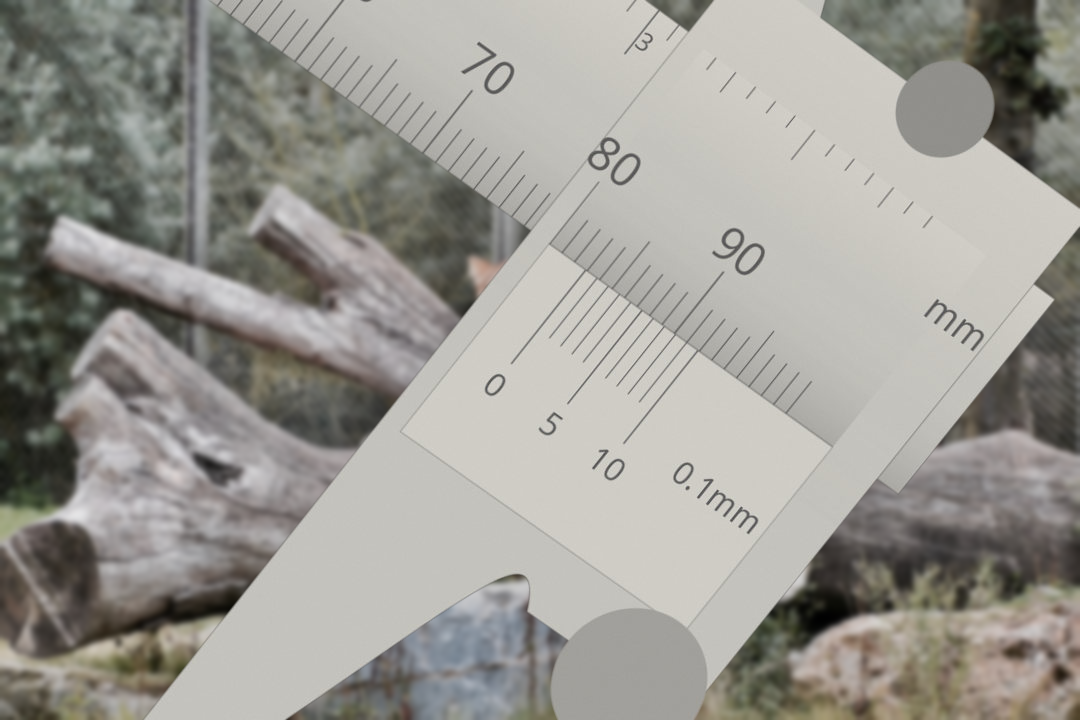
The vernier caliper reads 82.9 mm
